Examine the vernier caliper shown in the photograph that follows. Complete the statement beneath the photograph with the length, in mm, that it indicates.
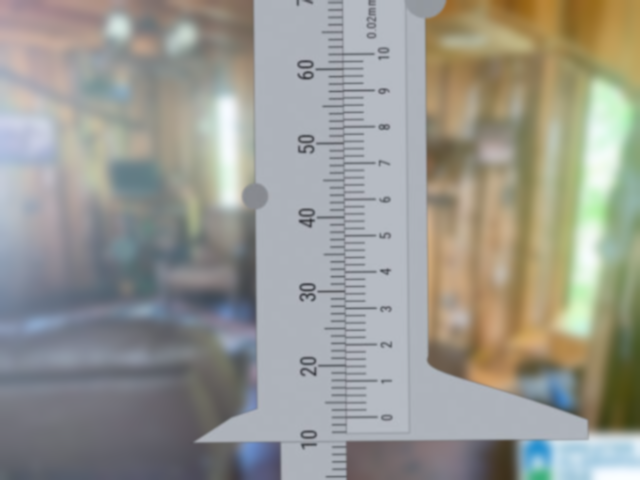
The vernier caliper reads 13.0 mm
